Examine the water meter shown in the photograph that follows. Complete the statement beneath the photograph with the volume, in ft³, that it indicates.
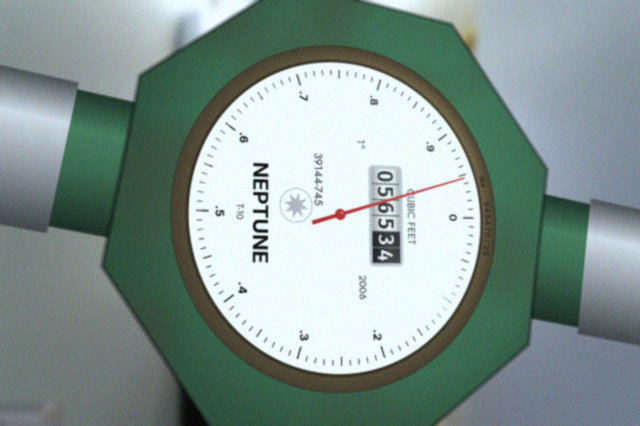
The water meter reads 56533.95 ft³
